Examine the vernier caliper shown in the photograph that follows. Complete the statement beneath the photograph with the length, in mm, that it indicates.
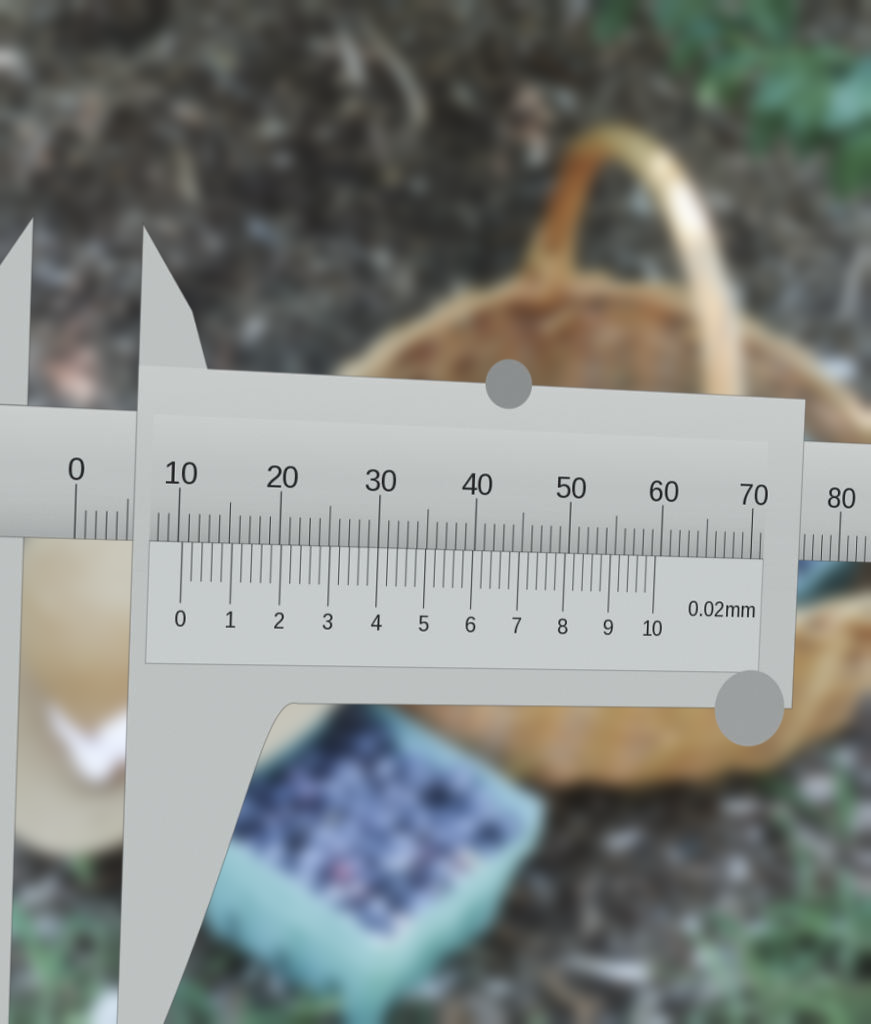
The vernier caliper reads 10.4 mm
